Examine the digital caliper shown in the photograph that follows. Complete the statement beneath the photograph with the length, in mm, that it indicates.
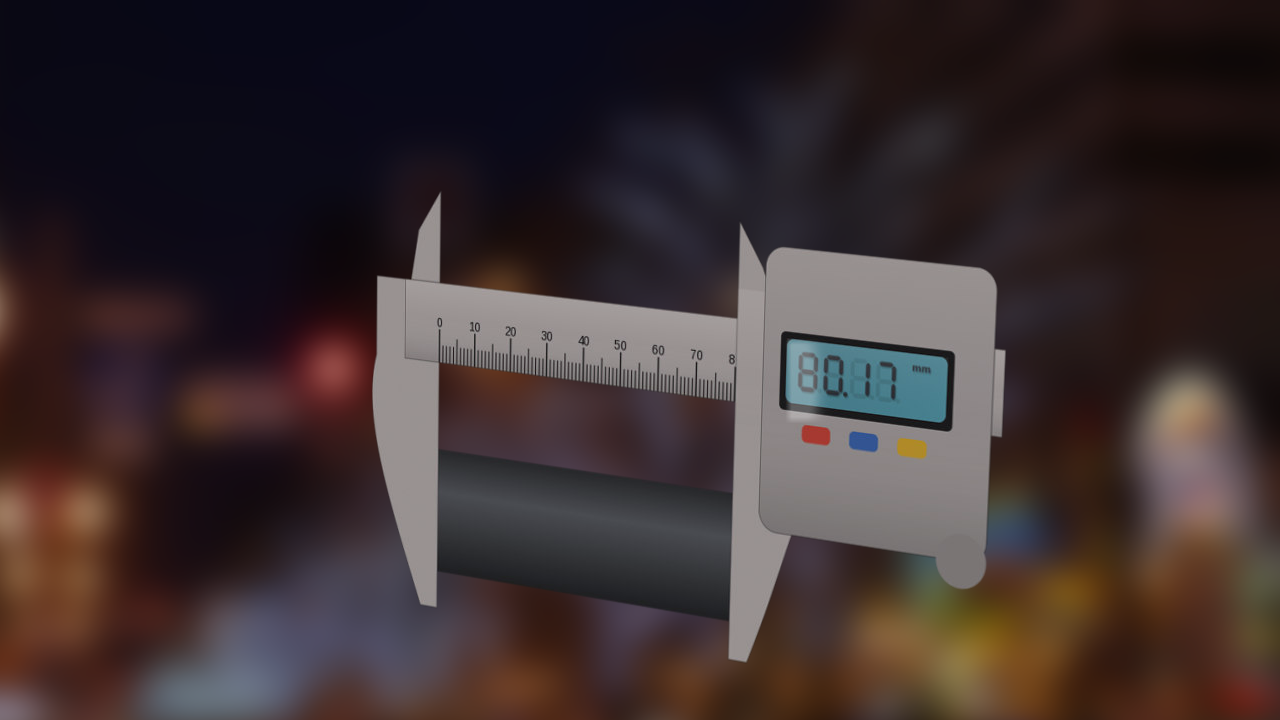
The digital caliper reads 80.17 mm
